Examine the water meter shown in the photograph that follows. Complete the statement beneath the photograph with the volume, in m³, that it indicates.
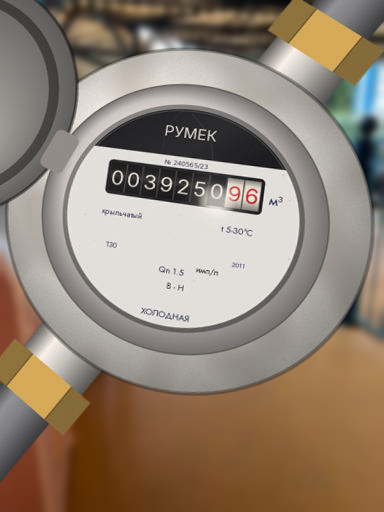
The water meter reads 39250.96 m³
